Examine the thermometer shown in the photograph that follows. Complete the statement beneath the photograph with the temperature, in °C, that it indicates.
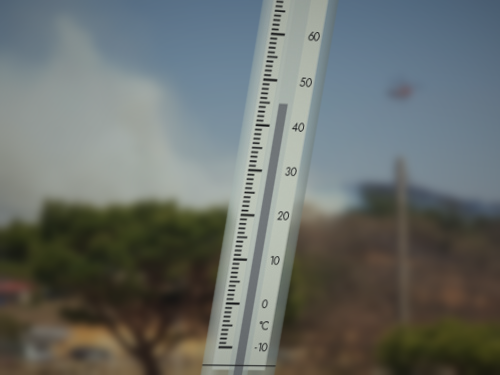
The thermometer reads 45 °C
